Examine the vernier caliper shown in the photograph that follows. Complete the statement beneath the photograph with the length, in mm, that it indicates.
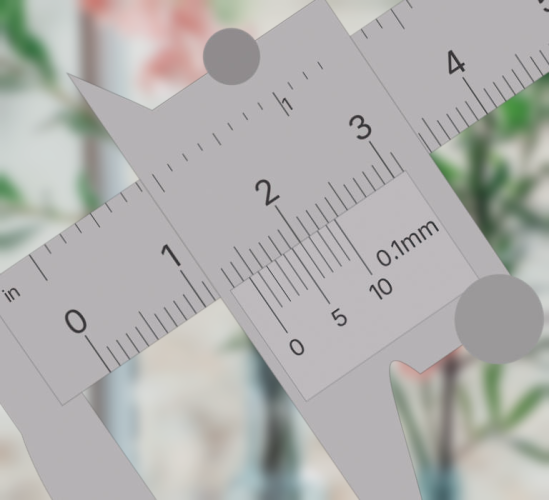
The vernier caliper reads 14.6 mm
